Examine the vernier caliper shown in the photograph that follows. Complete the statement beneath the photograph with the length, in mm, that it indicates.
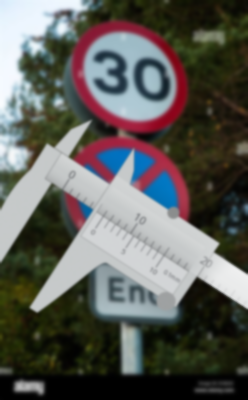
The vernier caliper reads 6.0 mm
